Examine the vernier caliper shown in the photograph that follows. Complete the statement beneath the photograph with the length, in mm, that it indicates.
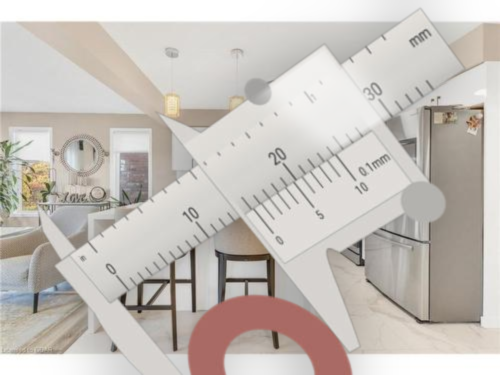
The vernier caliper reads 15.2 mm
